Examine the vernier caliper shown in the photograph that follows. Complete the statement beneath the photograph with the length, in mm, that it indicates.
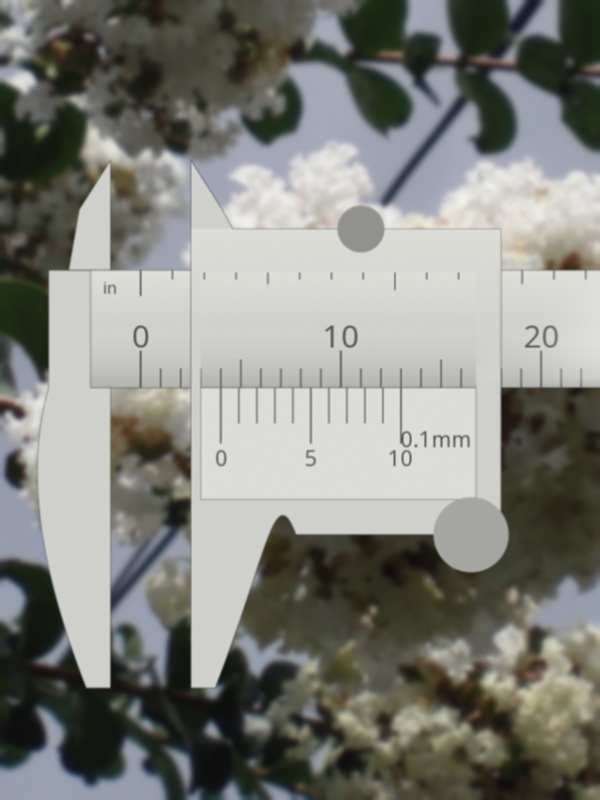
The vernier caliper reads 4.0 mm
